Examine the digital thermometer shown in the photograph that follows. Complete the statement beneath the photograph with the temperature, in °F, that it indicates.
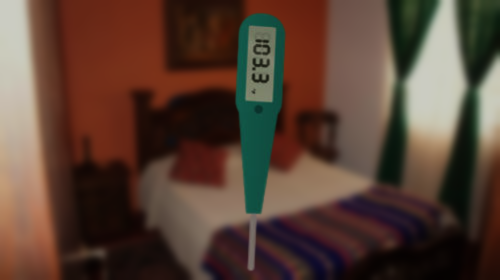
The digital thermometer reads 103.3 °F
